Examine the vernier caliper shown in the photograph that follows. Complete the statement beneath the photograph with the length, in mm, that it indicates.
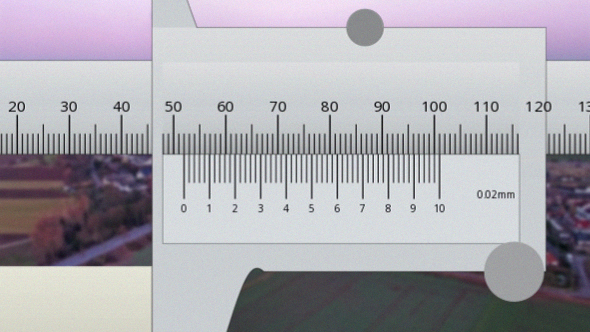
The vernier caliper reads 52.0 mm
